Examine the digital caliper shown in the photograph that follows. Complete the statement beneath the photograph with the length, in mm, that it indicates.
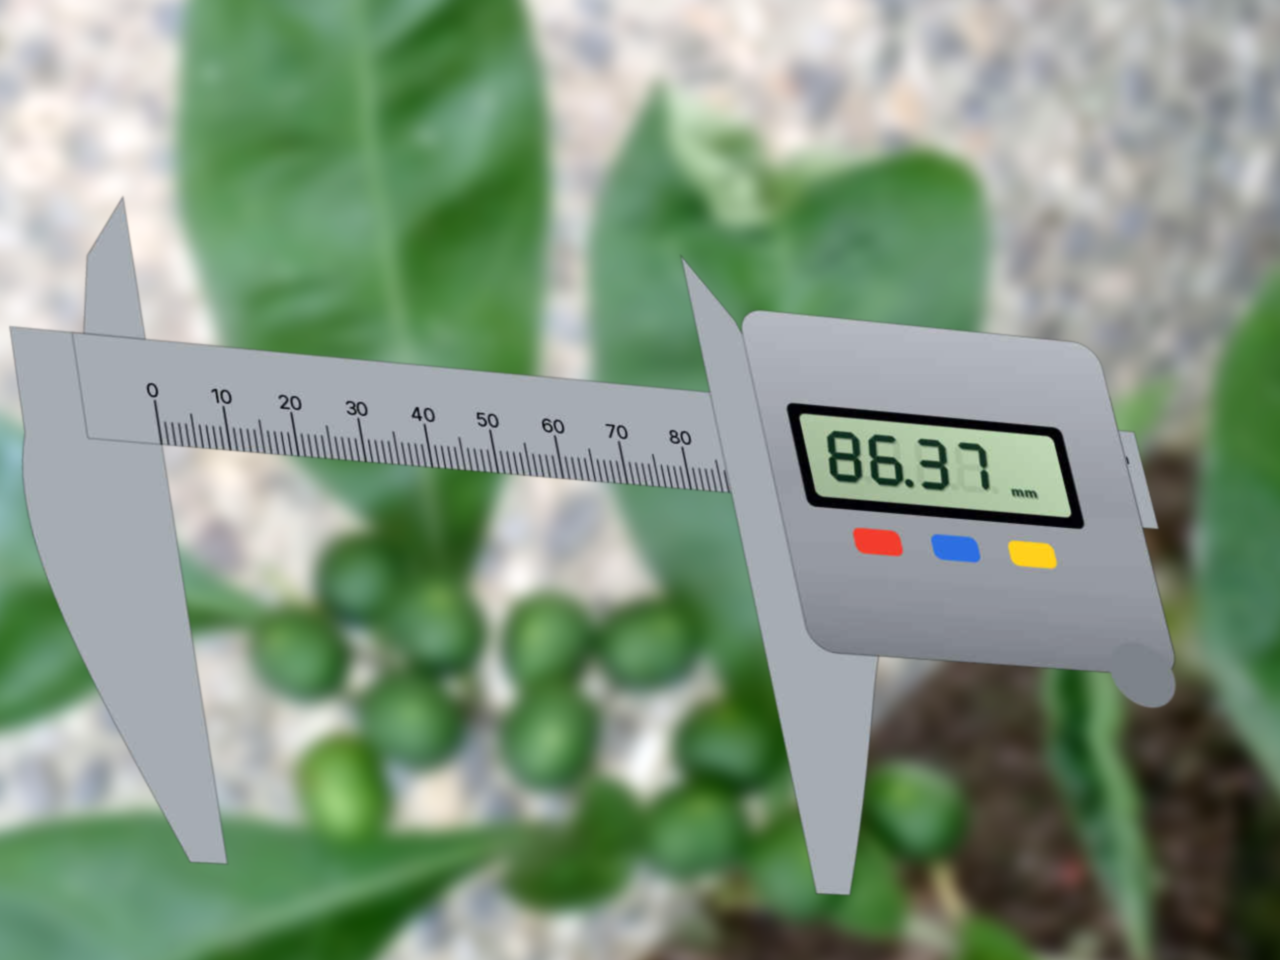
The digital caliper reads 86.37 mm
